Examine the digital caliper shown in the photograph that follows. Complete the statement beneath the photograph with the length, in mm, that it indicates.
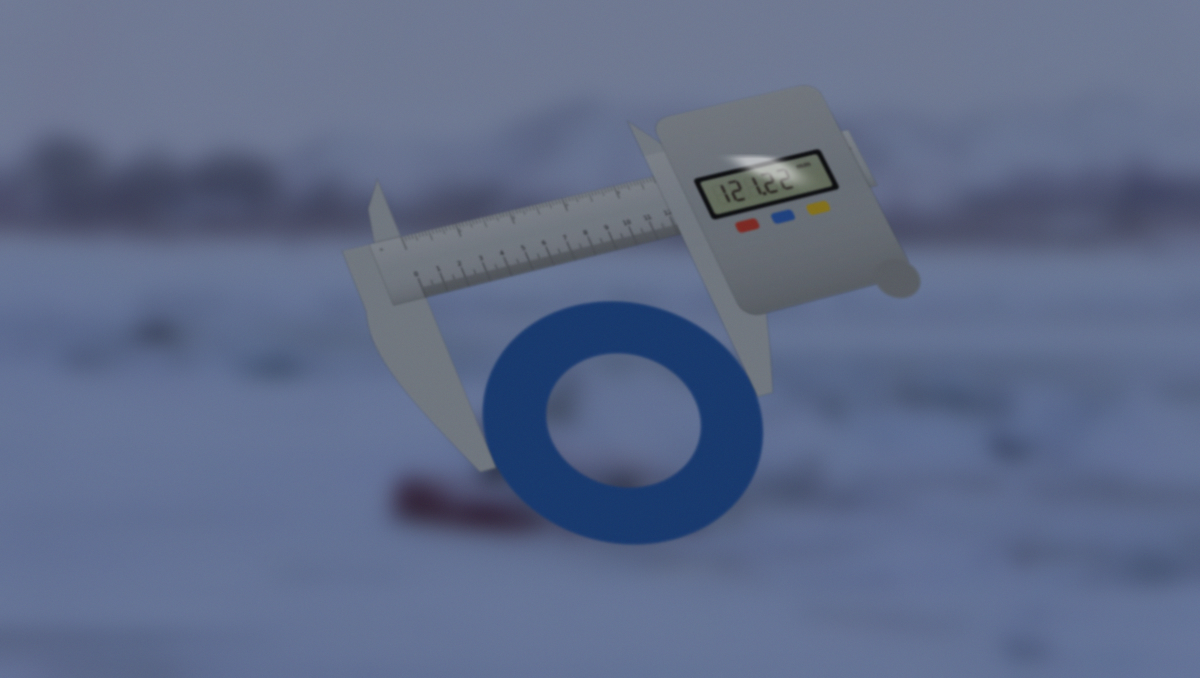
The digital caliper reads 121.22 mm
